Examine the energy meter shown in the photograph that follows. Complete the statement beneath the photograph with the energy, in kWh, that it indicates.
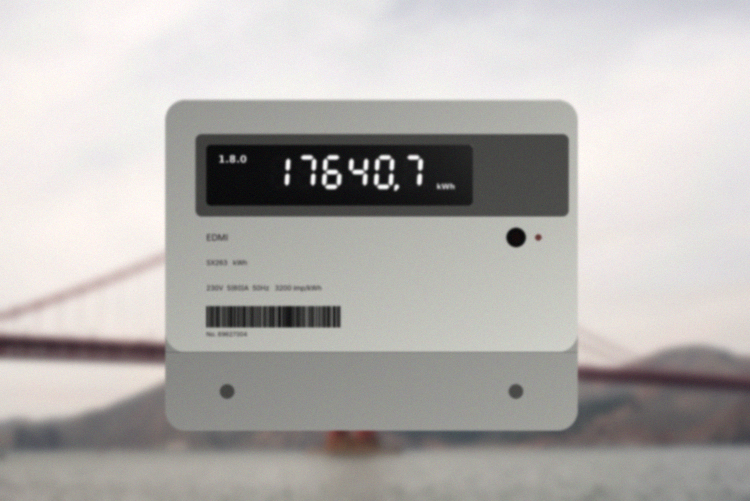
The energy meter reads 17640.7 kWh
